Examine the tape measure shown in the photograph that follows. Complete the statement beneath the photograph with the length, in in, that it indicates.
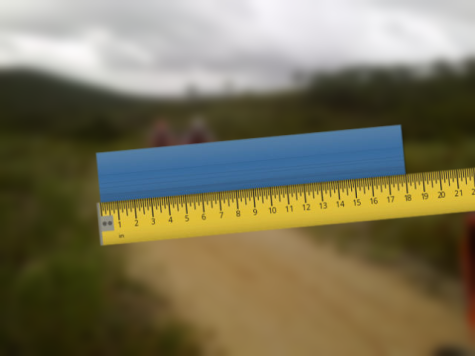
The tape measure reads 18 in
